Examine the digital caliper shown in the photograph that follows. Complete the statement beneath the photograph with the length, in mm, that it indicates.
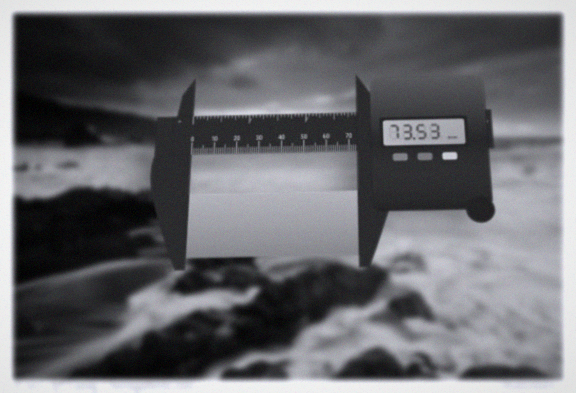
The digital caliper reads 73.53 mm
